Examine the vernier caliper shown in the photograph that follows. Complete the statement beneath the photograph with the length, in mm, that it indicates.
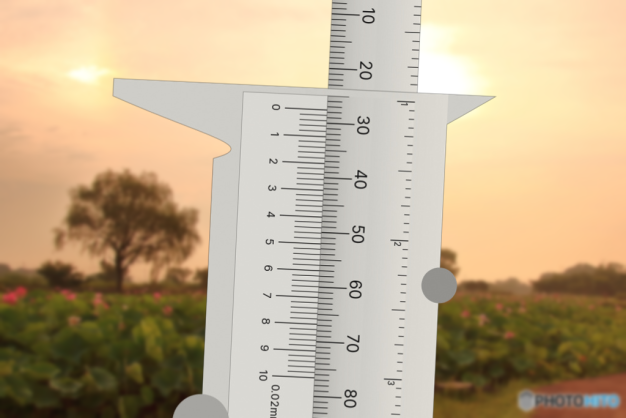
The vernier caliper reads 27.6 mm
